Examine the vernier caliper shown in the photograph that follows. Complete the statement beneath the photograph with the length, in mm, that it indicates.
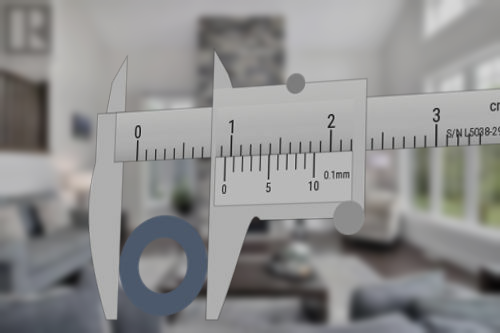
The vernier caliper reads 9.4 mm
